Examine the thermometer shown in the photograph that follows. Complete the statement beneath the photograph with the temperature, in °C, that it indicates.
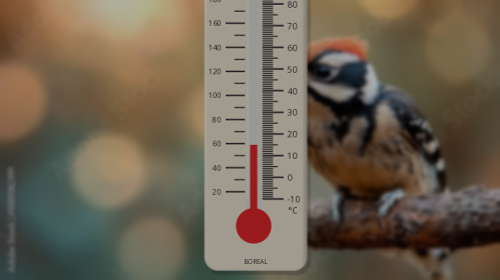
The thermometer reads 15 °C
